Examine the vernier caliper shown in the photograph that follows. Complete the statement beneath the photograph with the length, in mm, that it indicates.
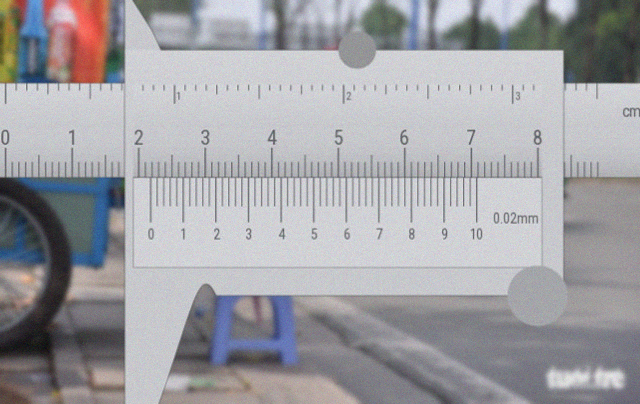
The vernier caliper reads 21.8 mm
